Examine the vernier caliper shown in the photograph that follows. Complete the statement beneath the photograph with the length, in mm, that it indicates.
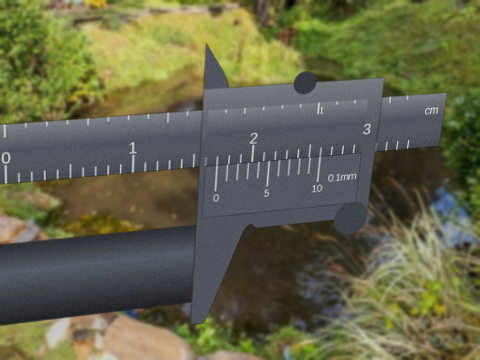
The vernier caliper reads 17.0 mm
